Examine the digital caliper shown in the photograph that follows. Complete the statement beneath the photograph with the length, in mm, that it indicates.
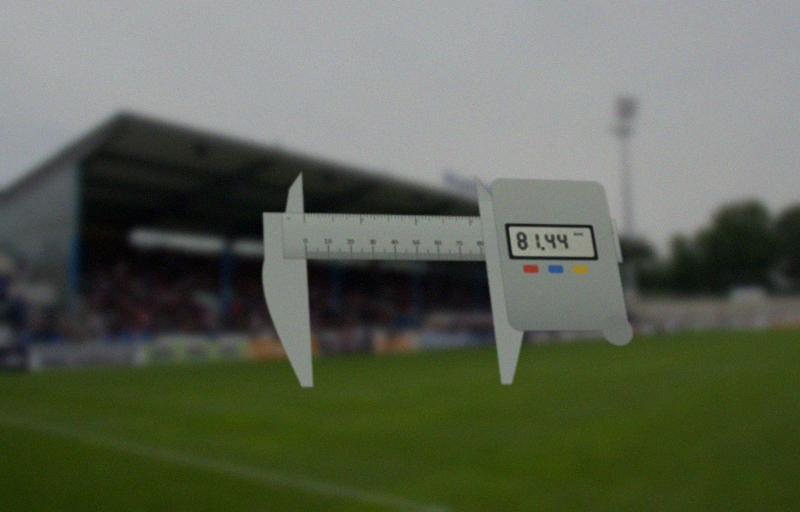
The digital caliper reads 81.44 mm
